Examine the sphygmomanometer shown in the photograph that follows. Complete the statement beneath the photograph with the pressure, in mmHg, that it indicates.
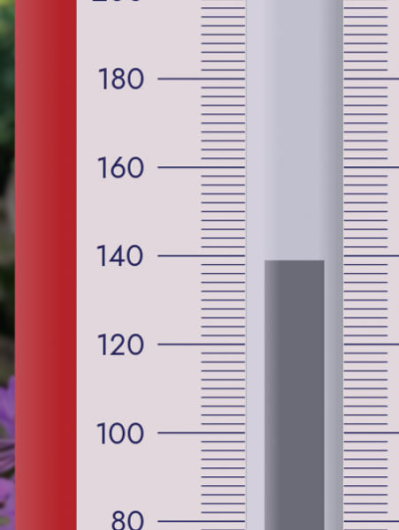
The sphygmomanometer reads 139 mmHg
